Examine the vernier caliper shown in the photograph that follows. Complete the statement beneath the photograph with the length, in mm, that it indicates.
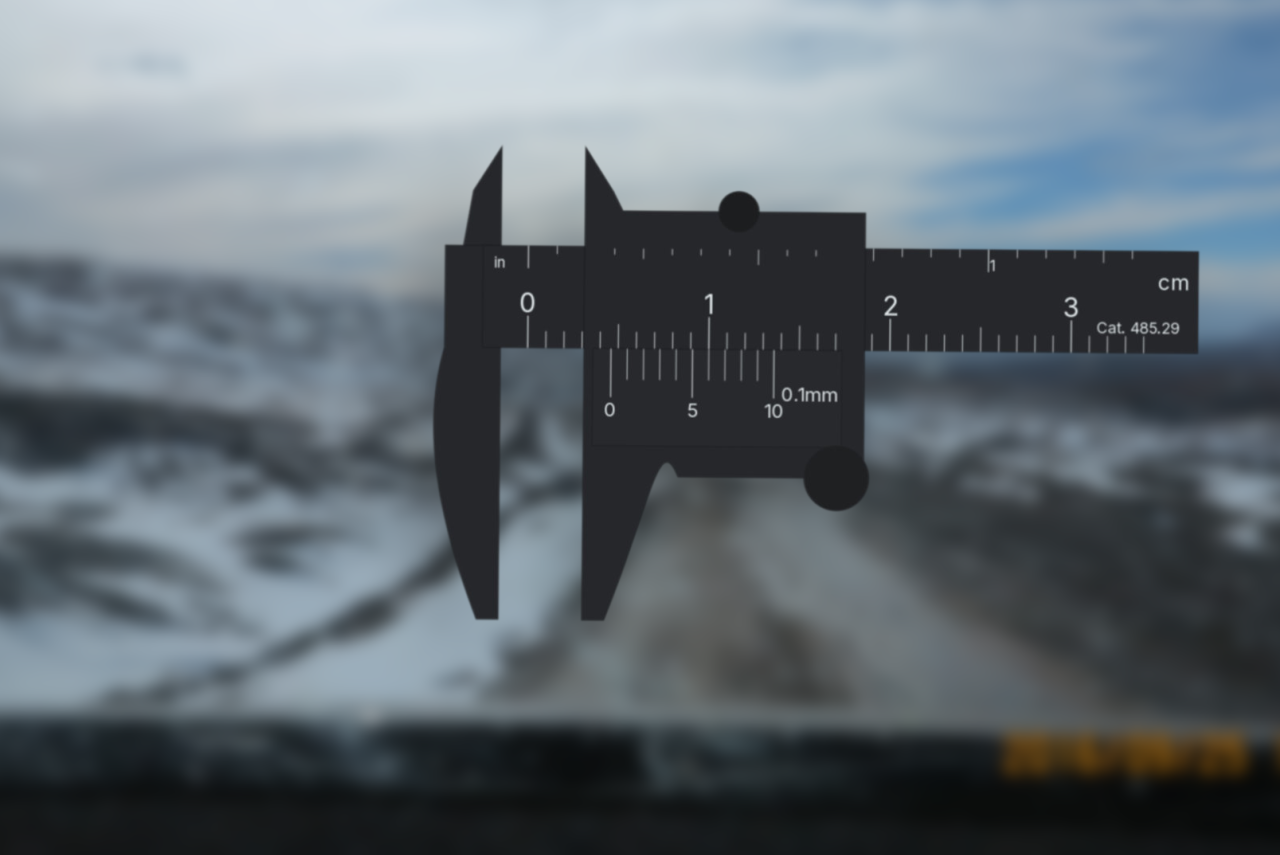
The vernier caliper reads 4.6 mm
